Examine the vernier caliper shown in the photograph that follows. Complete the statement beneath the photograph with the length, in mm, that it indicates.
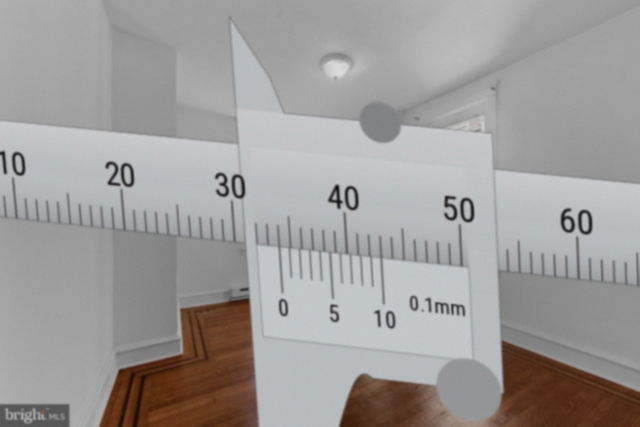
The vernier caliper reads 34.0 mm
